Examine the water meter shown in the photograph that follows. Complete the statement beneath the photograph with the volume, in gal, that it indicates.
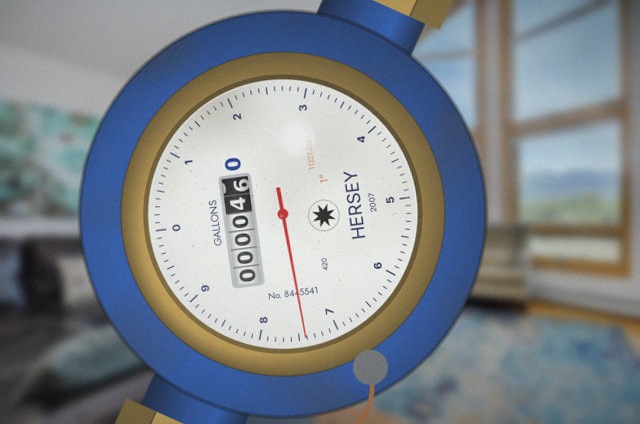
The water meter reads 457.4 gal
